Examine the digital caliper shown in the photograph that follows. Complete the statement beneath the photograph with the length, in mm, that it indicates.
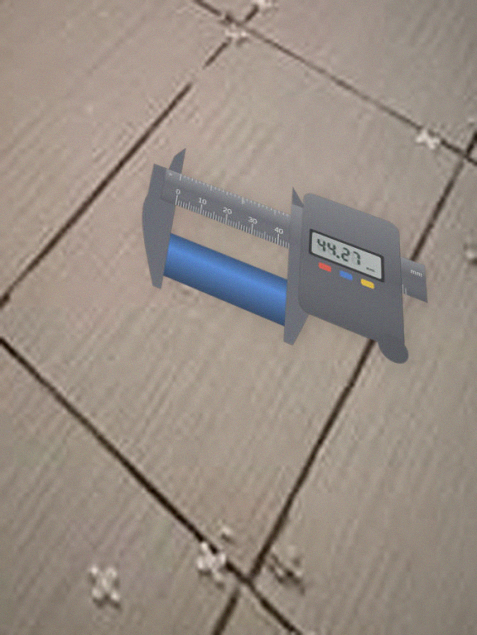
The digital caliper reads 44.27 mm
